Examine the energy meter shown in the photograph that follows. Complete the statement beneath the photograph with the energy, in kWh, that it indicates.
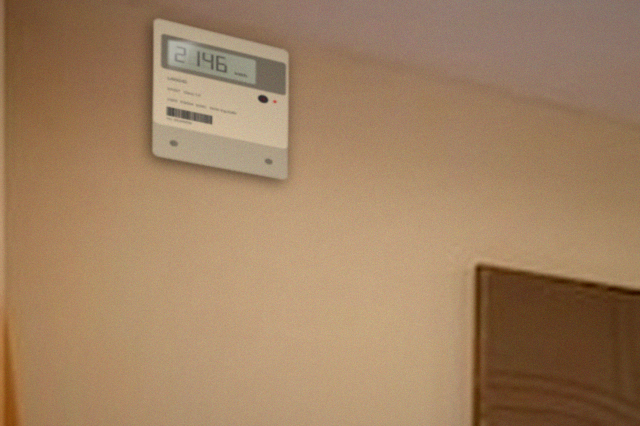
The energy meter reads 2146 kWh
